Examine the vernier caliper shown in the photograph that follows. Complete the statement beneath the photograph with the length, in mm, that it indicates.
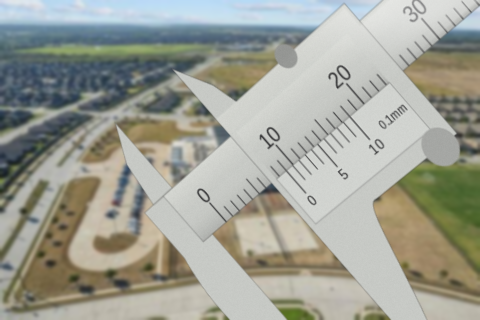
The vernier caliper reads 9.0 mm
